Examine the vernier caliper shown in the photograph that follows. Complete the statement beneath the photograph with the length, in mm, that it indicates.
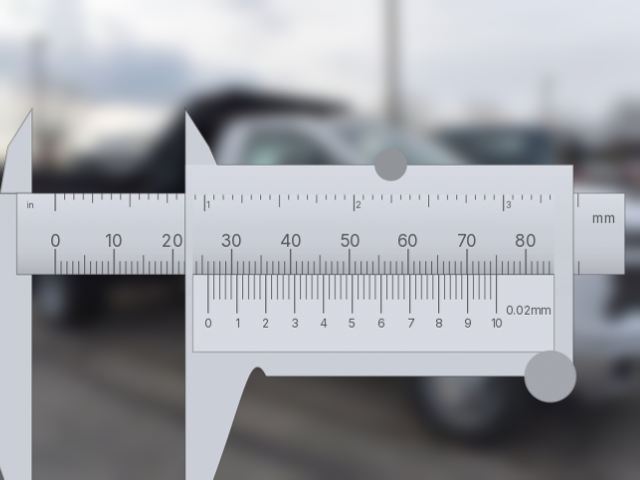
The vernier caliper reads 26.0 mm
